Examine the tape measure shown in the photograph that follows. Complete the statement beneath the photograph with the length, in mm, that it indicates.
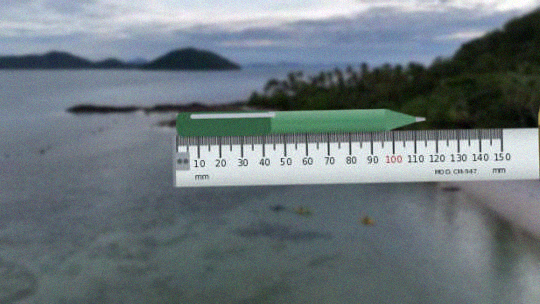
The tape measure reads 115 mm
